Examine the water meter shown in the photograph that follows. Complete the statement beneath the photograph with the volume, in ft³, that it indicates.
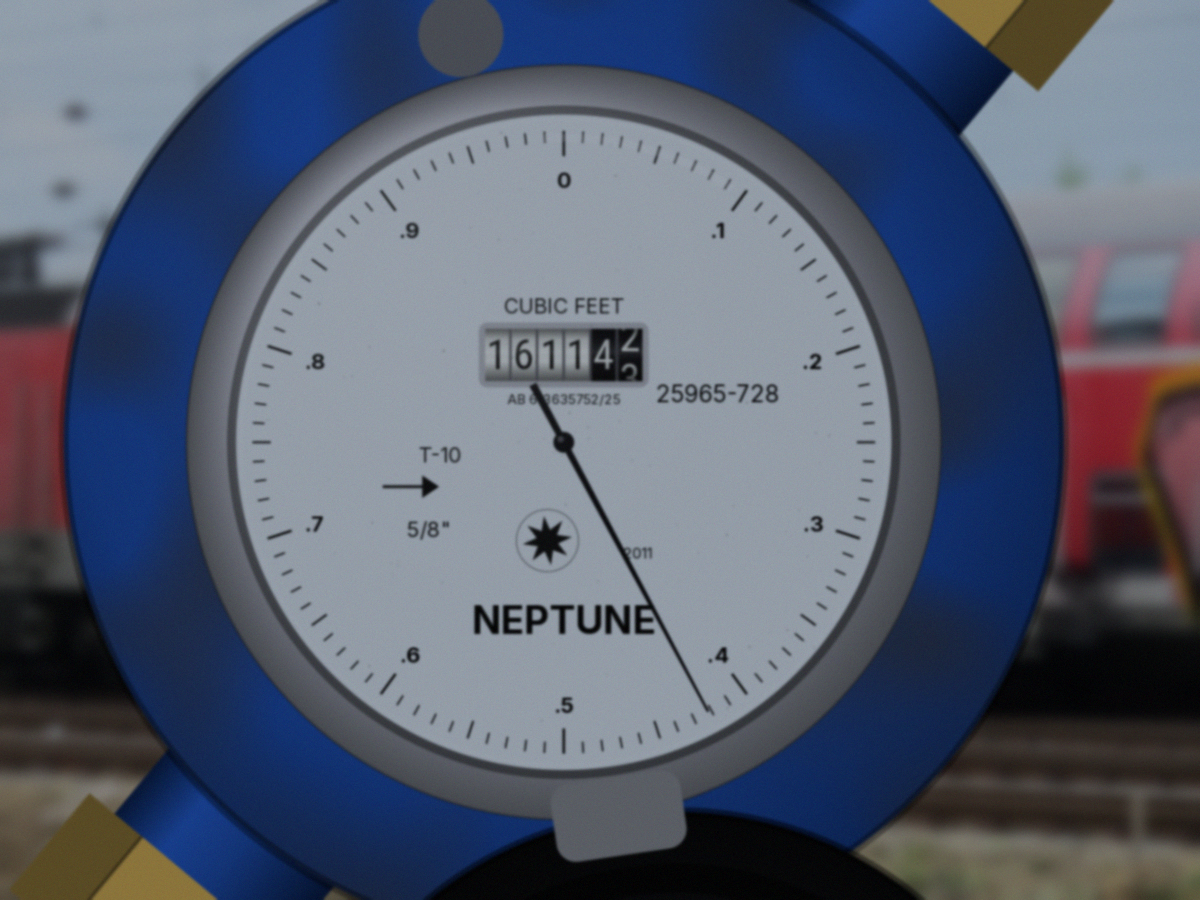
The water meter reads 161142.42 ft³
